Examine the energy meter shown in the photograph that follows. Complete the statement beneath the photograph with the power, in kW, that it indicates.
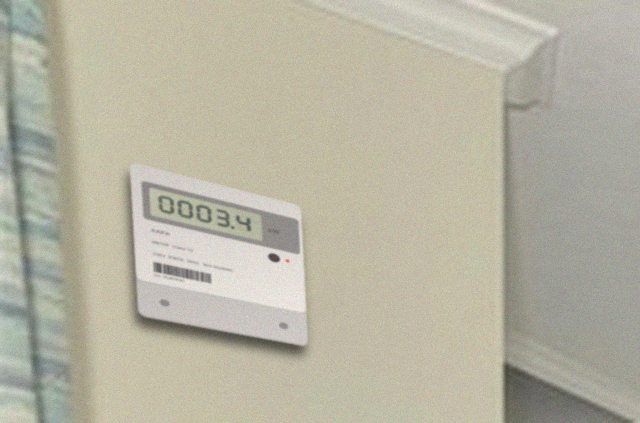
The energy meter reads 3.4 kW
